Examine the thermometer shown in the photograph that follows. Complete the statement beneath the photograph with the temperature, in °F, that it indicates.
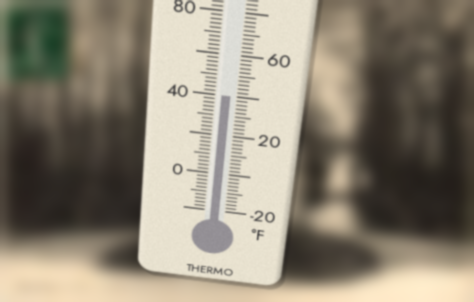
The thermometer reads 40 °F
